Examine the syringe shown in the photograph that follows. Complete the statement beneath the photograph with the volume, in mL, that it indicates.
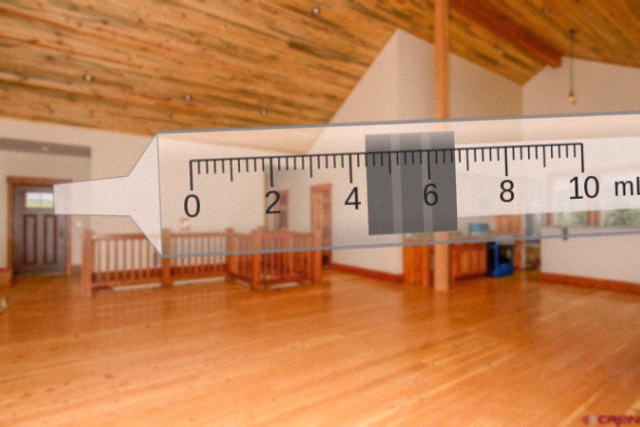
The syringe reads 4.4 mL
